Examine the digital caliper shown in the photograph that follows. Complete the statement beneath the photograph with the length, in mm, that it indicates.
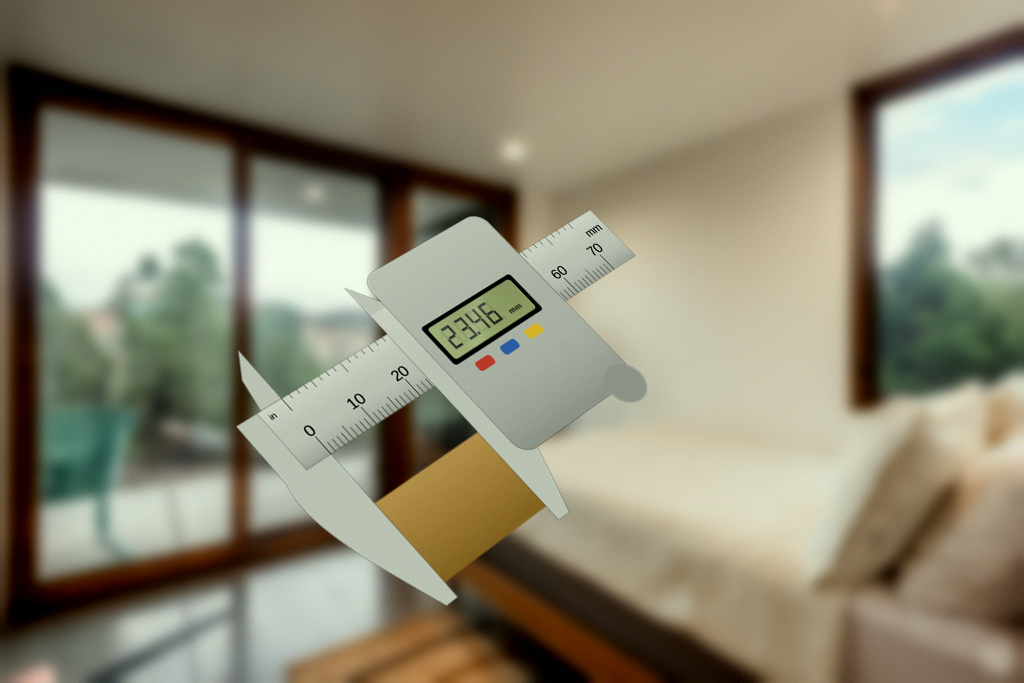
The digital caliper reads 23.46 mm
